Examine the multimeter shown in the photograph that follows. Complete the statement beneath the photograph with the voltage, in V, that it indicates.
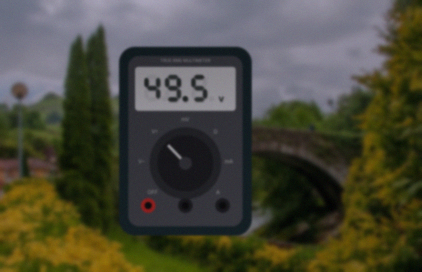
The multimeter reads 49.5 V
